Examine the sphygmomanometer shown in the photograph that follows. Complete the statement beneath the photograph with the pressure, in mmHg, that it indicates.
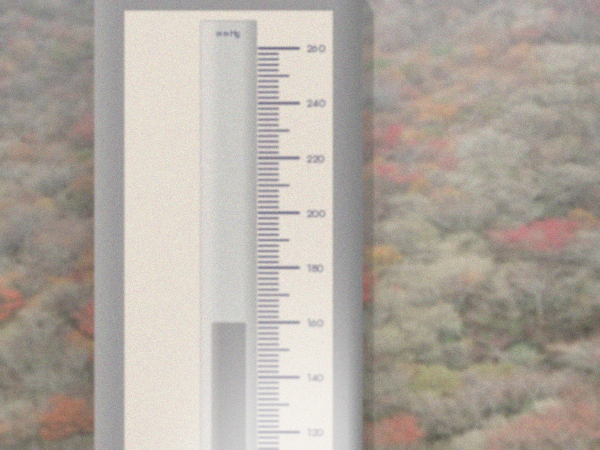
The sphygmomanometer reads 160 mmHg
